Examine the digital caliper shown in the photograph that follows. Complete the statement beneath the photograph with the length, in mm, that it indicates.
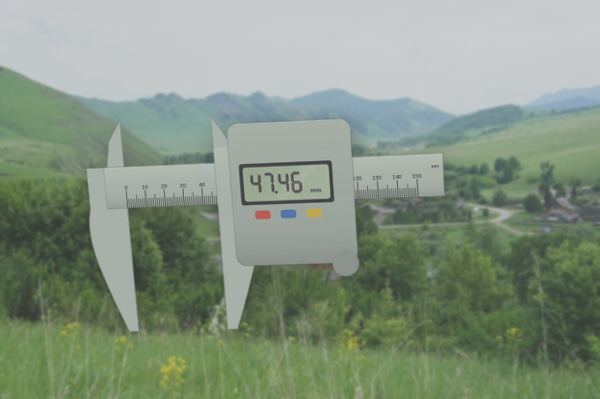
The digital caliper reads 47.46 mm
